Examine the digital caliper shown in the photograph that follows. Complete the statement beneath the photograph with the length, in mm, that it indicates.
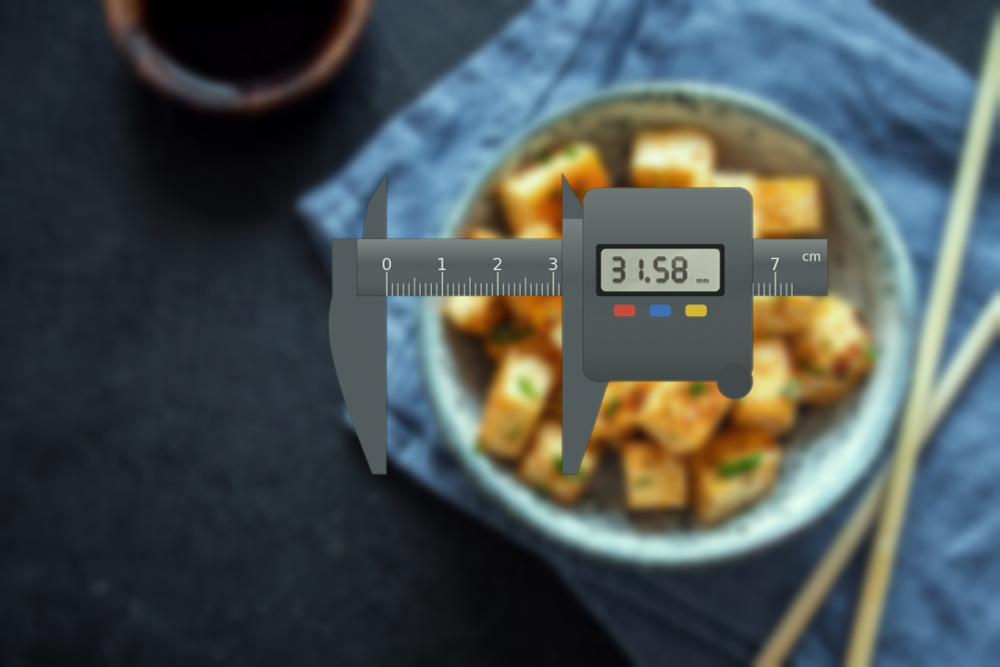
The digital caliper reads 31.58 mm
